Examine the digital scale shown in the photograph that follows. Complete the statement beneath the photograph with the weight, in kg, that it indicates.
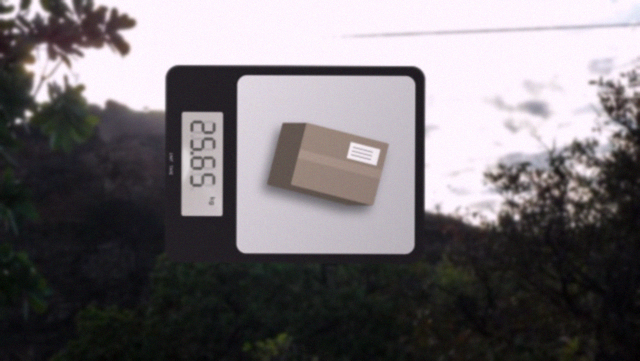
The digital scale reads 25.65 kg
